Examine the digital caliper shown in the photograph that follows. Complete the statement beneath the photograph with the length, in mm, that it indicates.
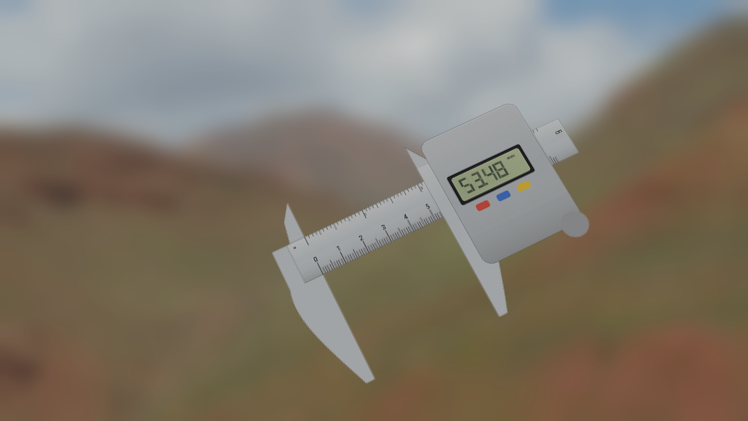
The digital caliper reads 53.48 mm
